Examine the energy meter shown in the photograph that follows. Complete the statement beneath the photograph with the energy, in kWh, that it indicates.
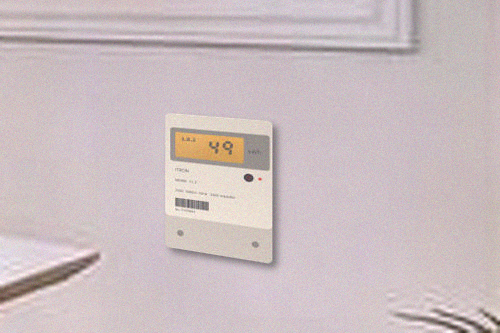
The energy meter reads 49 kWh
